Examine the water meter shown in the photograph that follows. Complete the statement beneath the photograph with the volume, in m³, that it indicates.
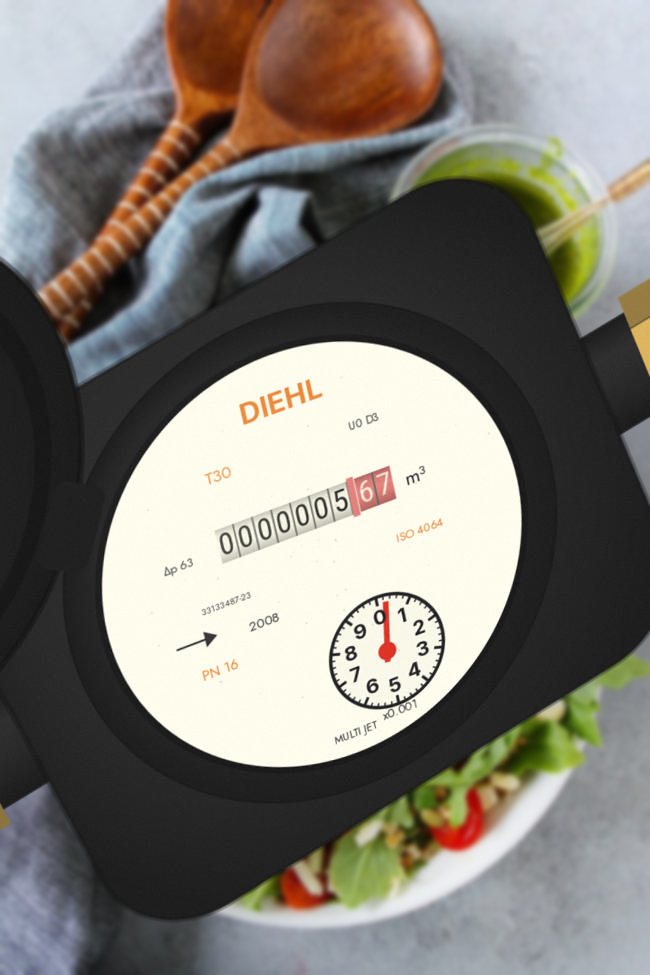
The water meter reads 5.670 m³
